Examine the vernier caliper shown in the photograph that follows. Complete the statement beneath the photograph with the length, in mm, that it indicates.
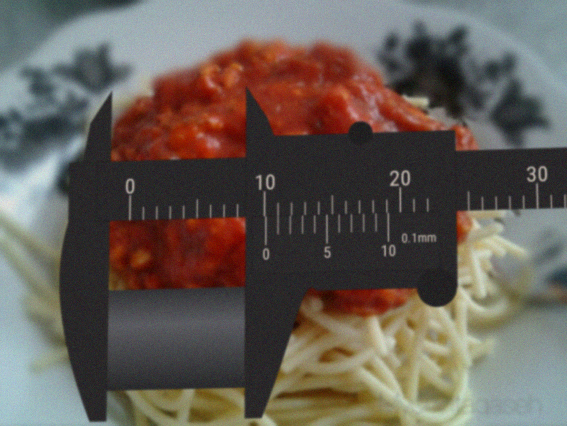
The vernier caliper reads 10.1 mm
